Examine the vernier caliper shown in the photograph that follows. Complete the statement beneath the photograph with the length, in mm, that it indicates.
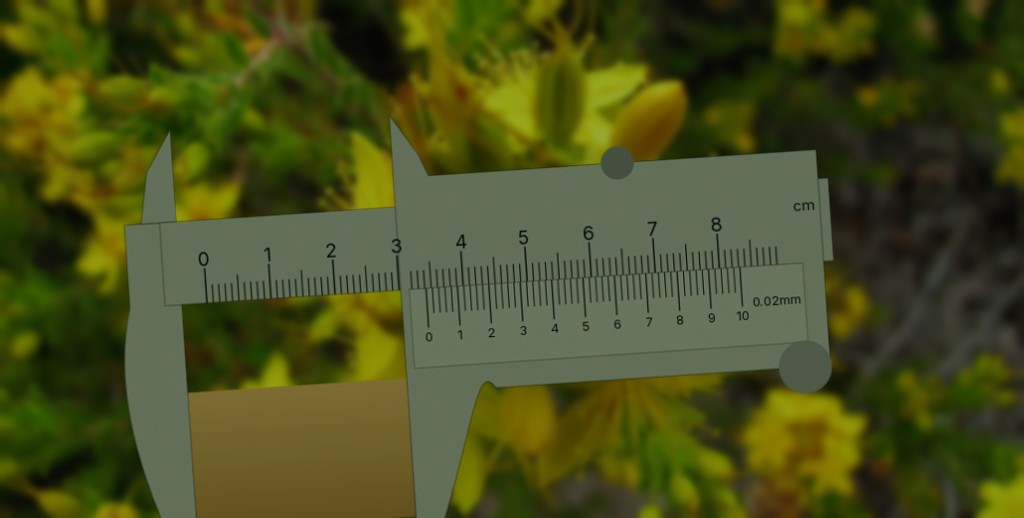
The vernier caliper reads 34.2 mm
